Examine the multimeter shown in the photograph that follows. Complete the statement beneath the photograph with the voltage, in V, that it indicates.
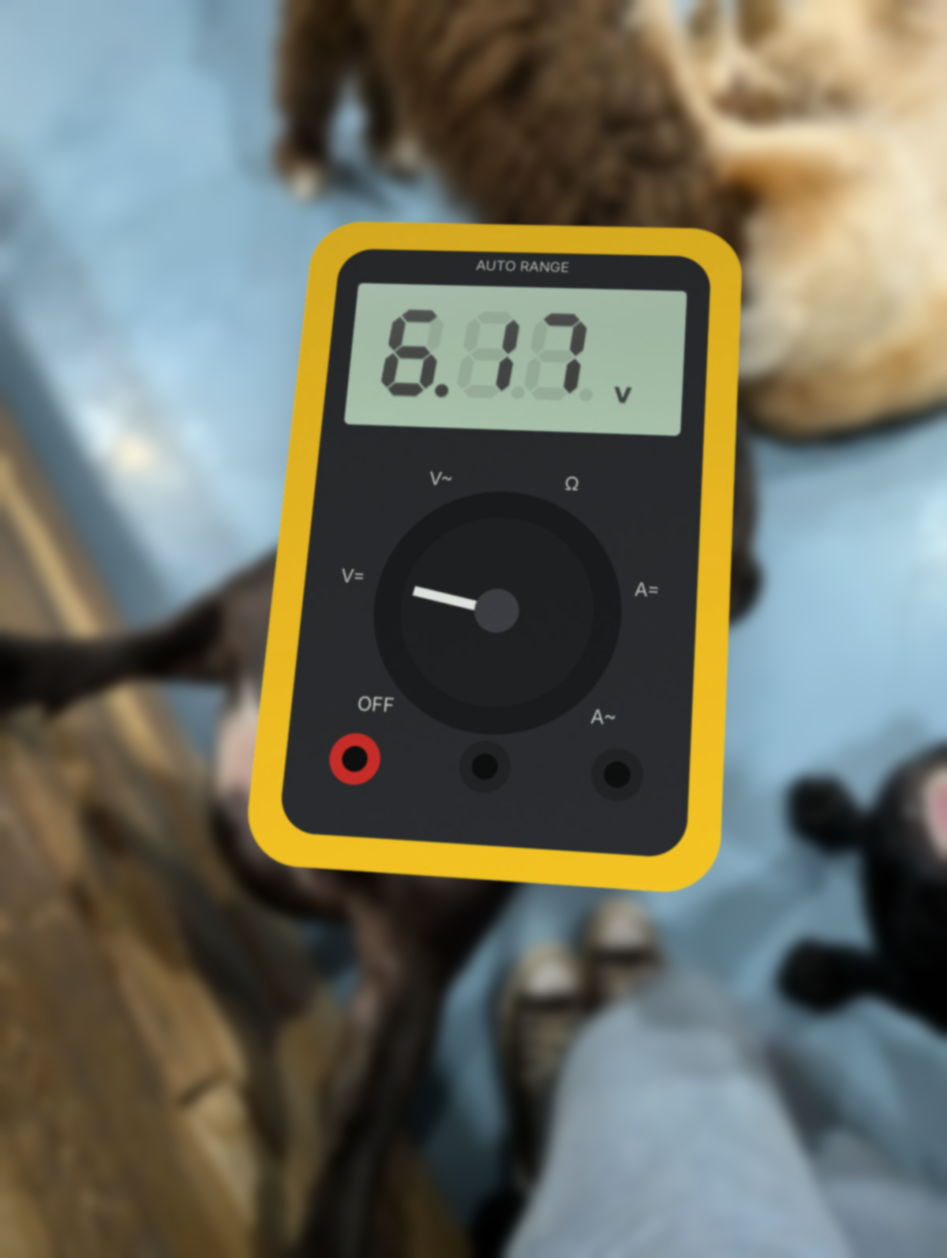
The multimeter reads 6.17 V
